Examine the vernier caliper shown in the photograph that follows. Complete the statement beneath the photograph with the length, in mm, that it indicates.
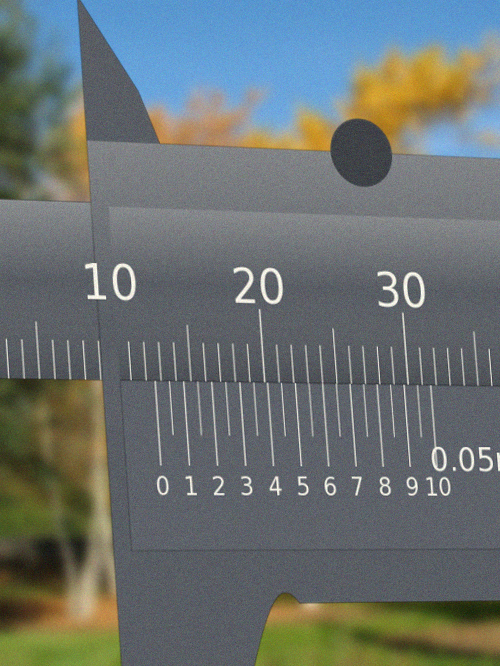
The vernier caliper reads 12.6 mm
